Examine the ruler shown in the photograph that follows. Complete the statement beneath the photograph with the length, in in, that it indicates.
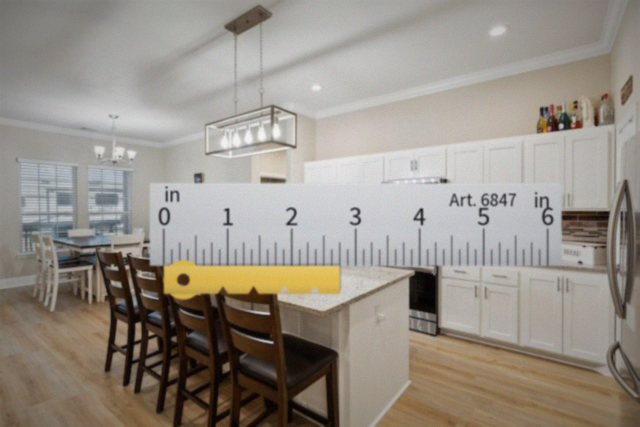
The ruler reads 2.75 in
